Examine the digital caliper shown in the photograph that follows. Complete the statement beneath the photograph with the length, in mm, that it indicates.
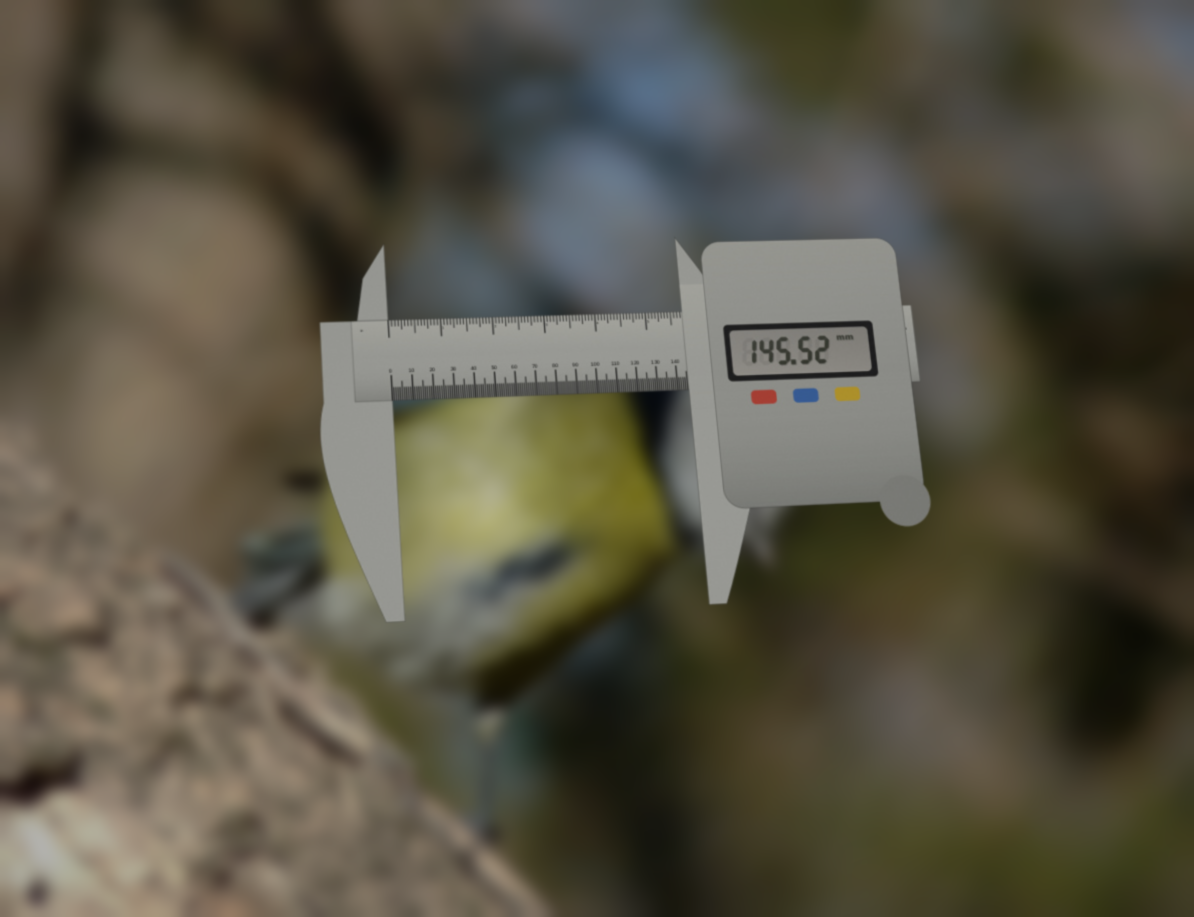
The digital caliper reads 145.52 mm
